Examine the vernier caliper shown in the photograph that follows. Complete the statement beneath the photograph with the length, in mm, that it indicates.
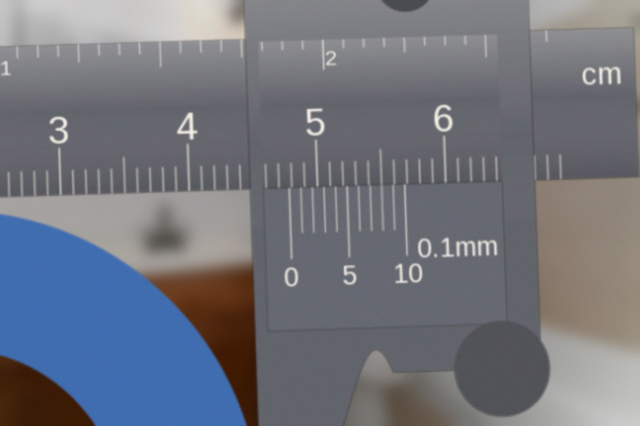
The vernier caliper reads 47.8 mm
